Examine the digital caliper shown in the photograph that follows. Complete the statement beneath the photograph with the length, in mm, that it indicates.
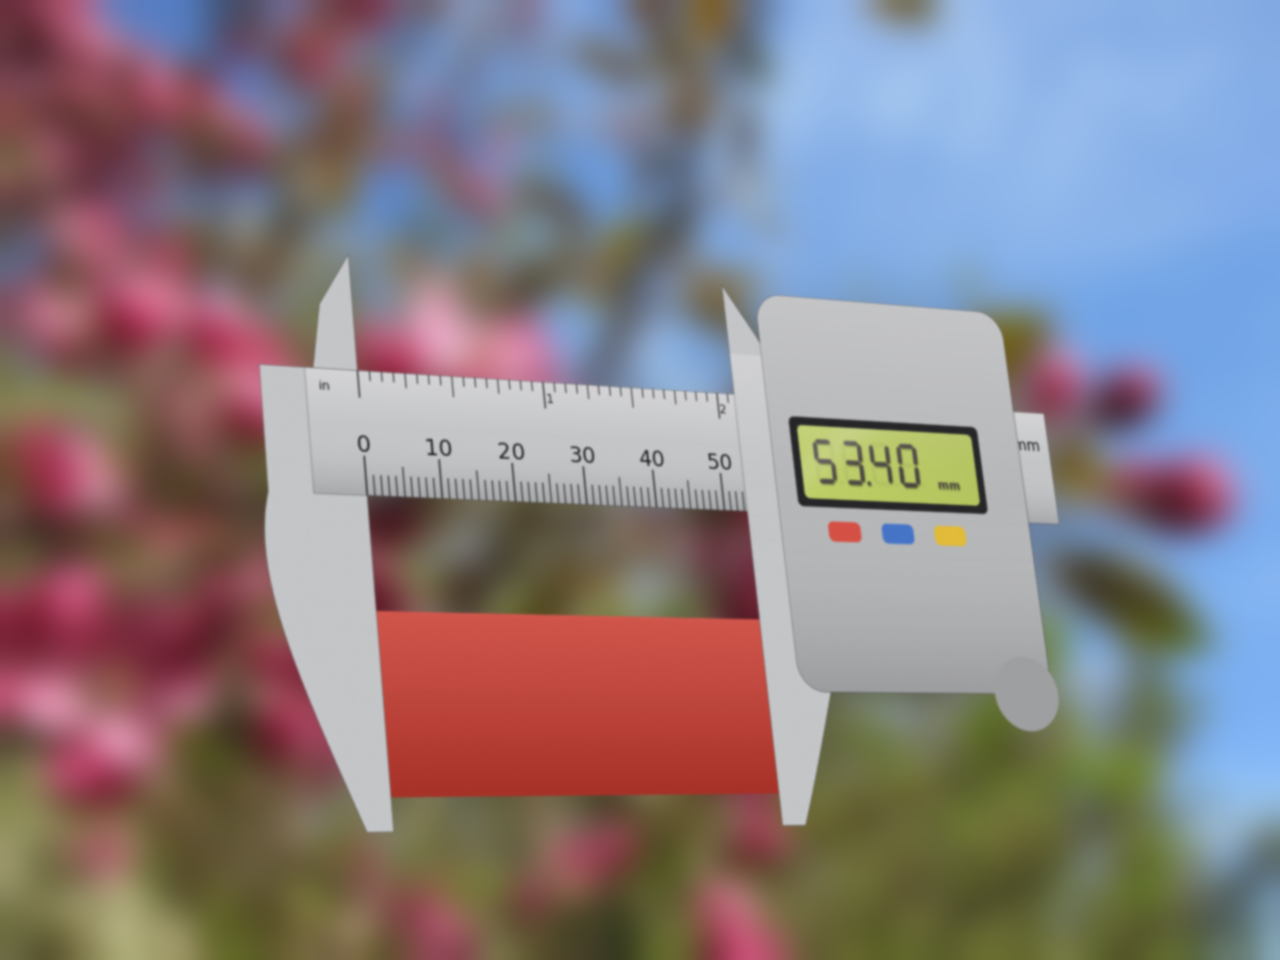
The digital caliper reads 53.40 mm
